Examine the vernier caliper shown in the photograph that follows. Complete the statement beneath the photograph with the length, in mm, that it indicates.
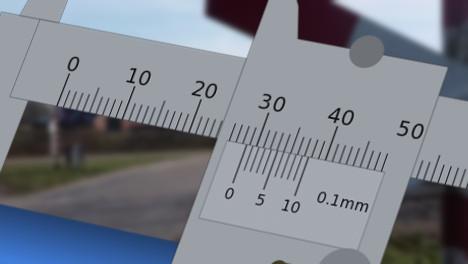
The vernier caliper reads 28.6 mm
